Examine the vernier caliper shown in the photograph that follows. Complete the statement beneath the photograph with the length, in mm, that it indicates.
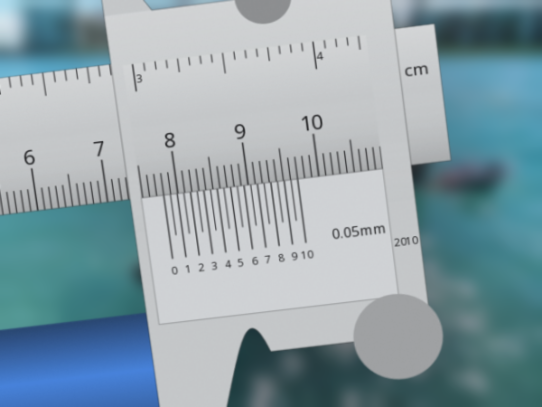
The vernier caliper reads 78.0 mm
